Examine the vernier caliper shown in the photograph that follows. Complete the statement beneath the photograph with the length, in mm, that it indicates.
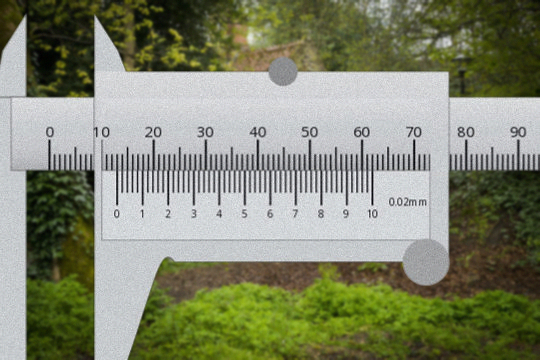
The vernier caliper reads 13.0 mm
